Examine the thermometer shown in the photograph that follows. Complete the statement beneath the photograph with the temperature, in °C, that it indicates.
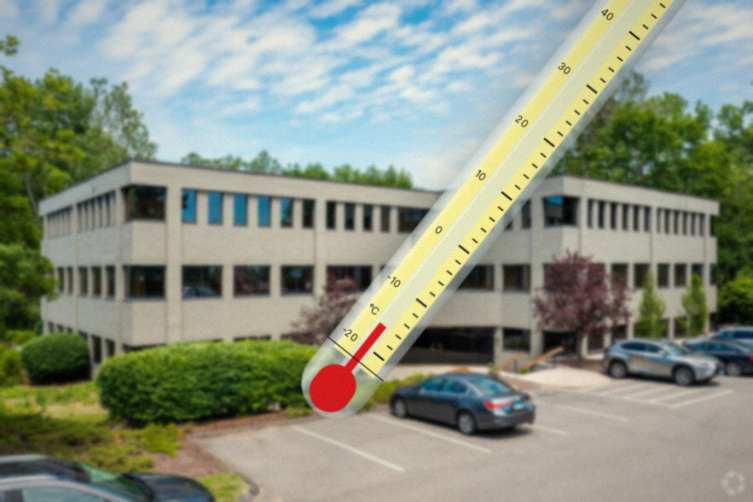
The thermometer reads -16 °C
